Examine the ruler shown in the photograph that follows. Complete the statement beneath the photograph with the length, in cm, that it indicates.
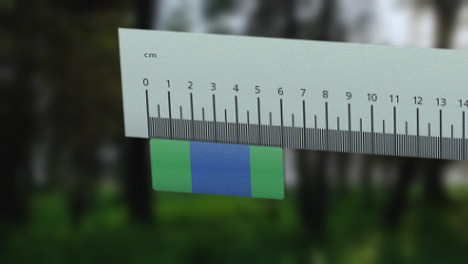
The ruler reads 6 cm
